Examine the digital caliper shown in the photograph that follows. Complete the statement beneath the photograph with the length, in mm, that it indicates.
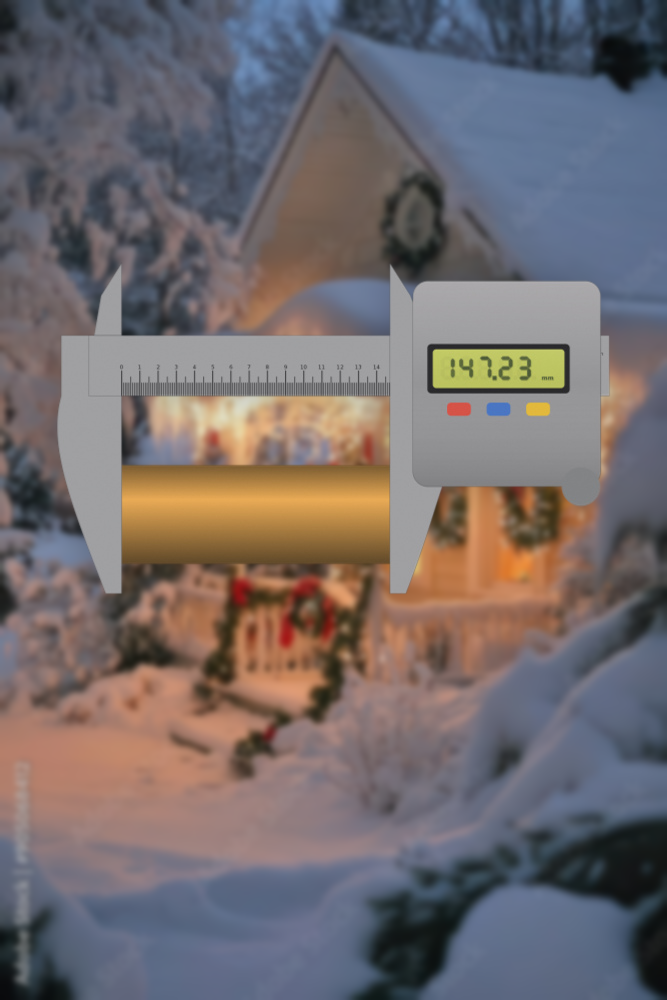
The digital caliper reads 147.23 mm
